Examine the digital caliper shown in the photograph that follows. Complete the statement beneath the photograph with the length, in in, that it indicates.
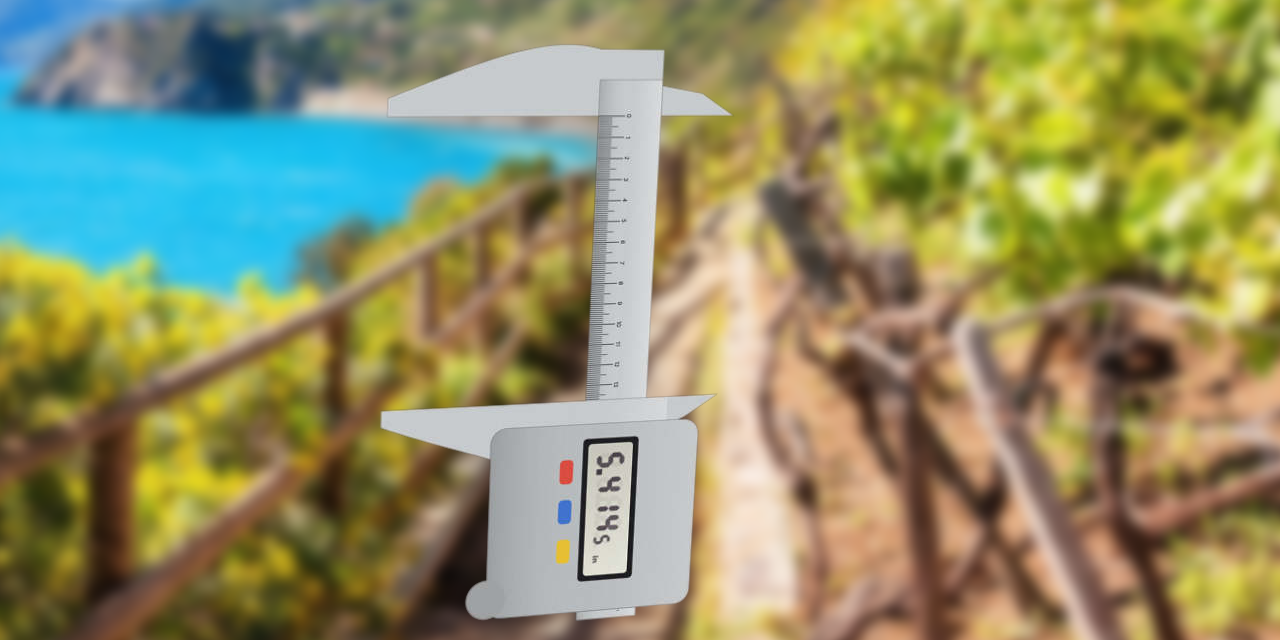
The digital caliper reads 5.4145 in
